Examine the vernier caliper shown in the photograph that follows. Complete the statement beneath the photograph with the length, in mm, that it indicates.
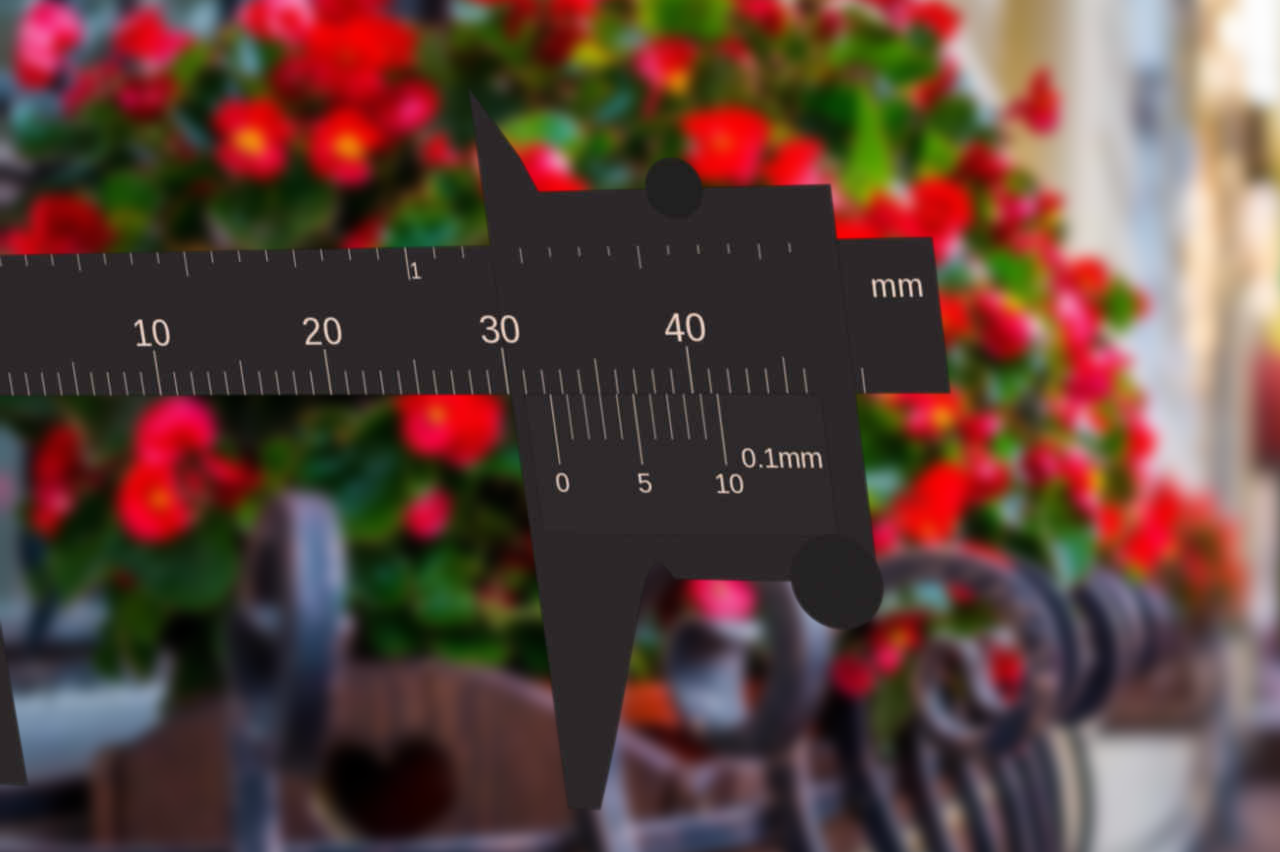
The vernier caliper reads 32.3 mm
